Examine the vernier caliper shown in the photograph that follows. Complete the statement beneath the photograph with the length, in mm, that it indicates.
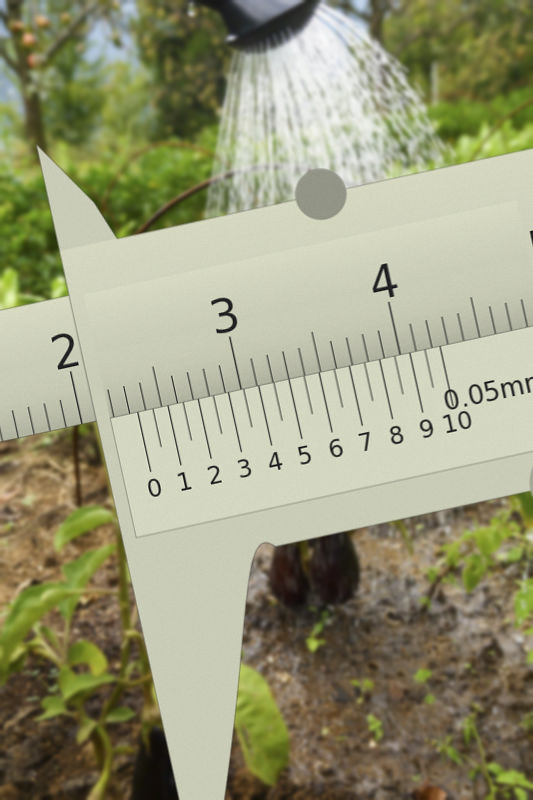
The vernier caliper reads 23.5 mm
